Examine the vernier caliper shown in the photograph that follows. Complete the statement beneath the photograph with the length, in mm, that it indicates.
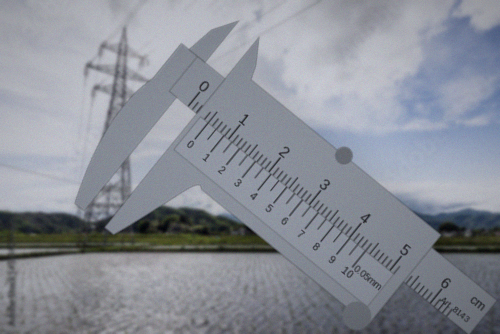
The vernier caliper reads 5.0 mm
